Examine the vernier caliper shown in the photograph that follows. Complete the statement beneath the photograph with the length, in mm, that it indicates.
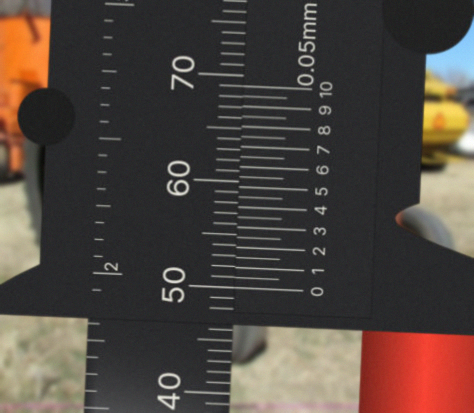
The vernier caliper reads 50.0 mm
